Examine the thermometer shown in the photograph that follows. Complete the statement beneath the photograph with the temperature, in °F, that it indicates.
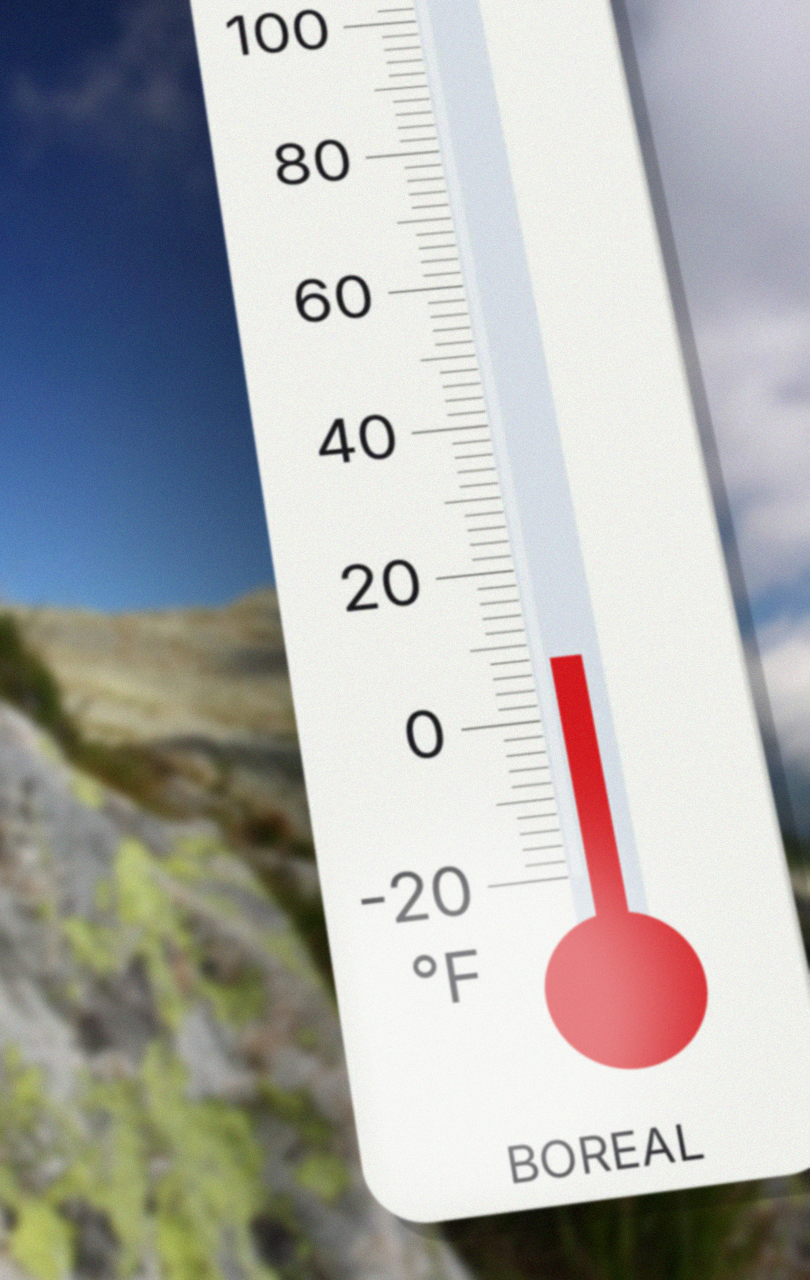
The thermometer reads 8 °F
